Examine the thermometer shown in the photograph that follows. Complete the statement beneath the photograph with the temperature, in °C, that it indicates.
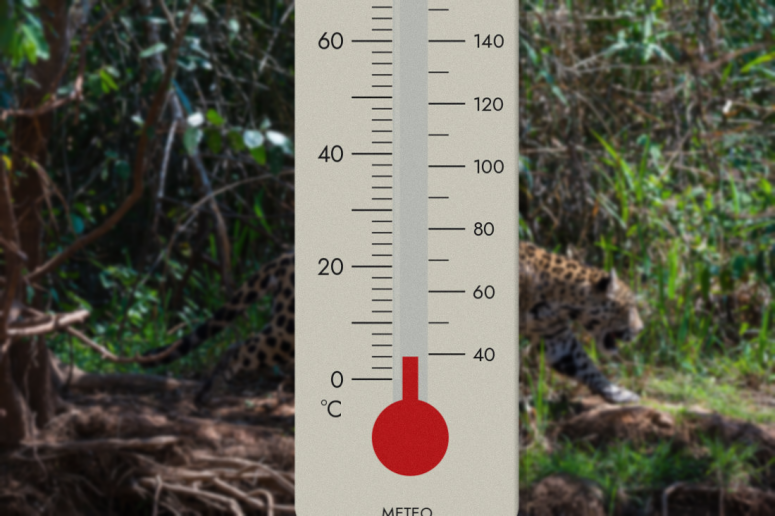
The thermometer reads 4 °C
